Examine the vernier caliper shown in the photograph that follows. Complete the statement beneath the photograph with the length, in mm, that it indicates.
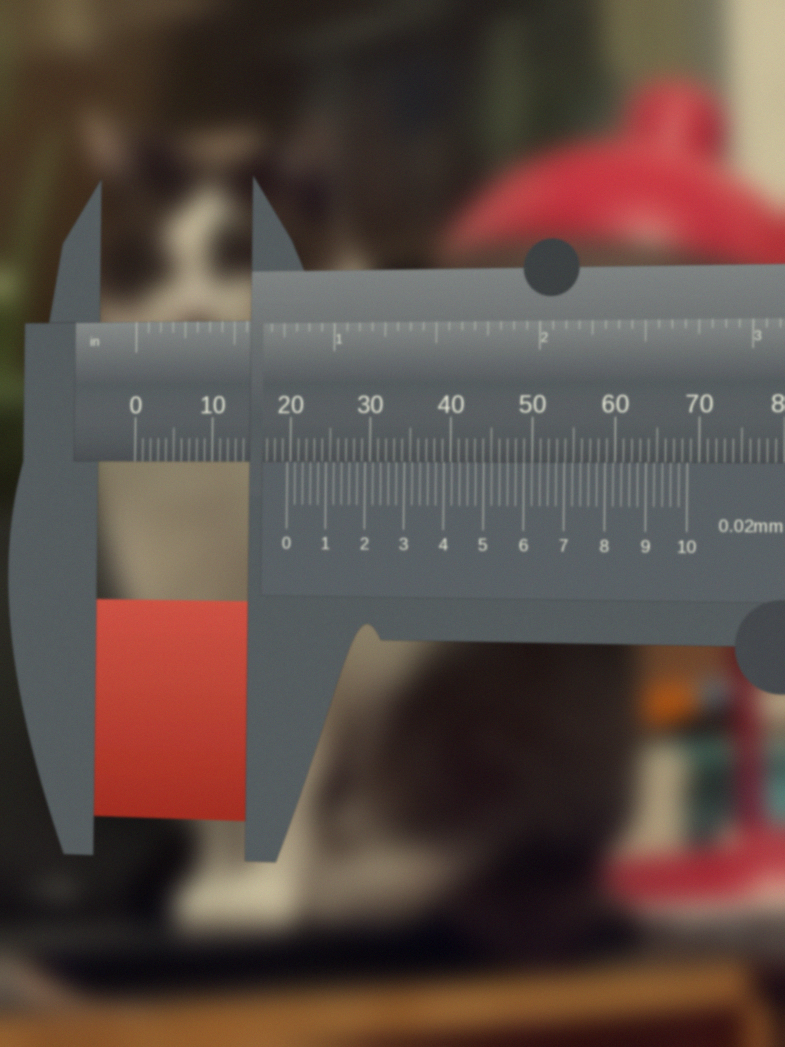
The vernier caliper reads 19.6 mm
